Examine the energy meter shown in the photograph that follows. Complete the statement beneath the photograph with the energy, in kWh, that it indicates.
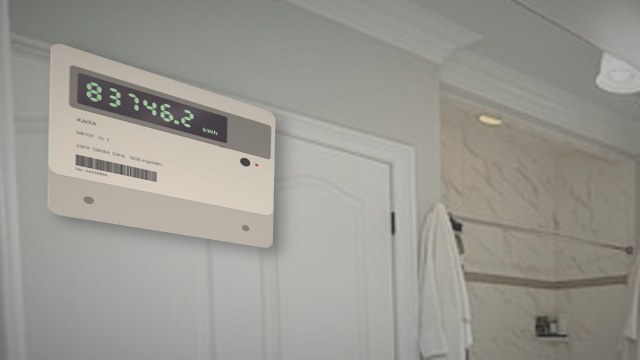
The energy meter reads 83746.2 kWh
